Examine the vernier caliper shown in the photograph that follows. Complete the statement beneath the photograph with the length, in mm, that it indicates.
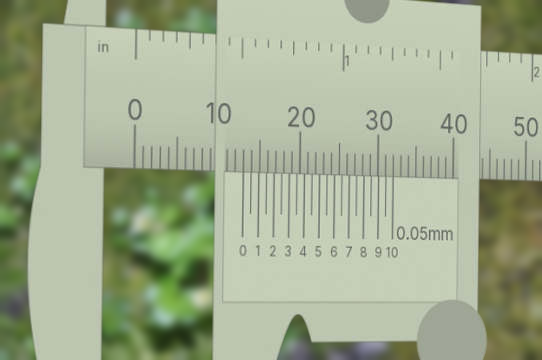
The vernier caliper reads 13.0 mm
